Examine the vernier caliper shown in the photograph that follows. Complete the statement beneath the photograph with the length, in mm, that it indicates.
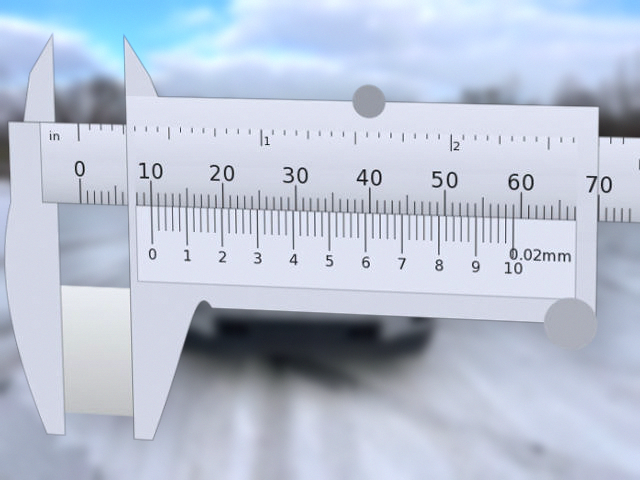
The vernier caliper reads 10.0 mm
